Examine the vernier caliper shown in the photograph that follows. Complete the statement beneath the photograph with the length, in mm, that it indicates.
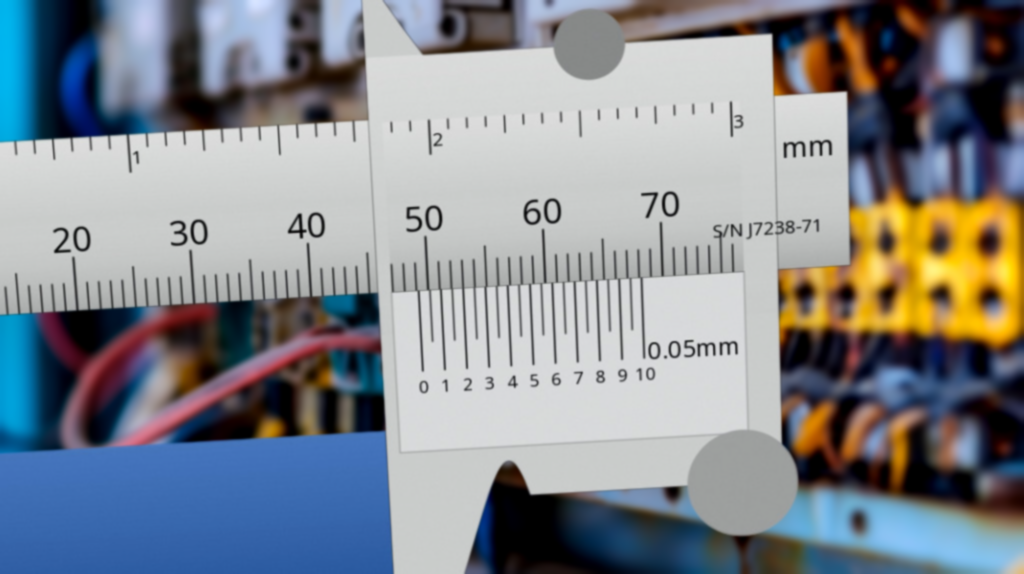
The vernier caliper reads 49.2 mm
